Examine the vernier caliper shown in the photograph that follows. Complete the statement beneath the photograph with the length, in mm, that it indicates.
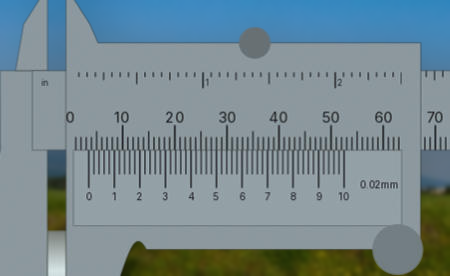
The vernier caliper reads 3.5 mm
